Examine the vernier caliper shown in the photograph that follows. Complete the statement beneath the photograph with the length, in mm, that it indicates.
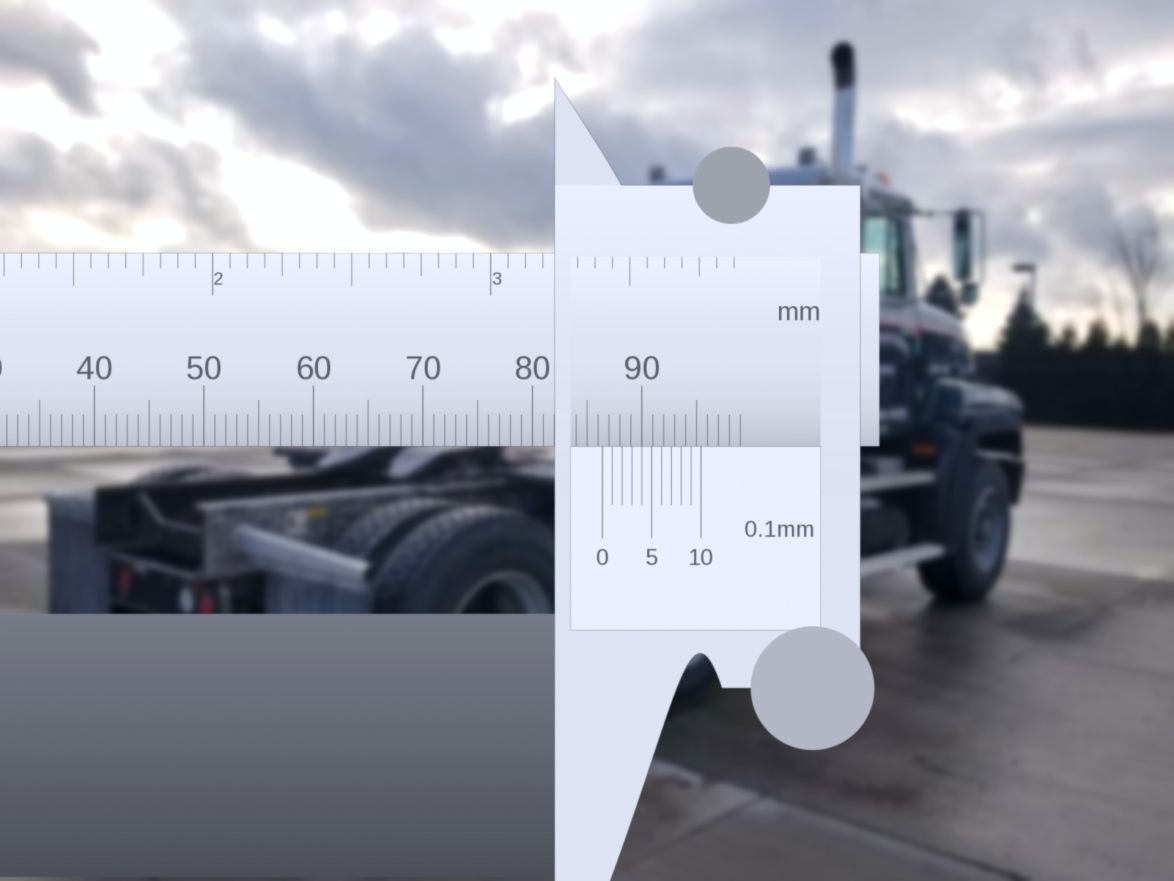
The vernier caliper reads 86.4 mm
